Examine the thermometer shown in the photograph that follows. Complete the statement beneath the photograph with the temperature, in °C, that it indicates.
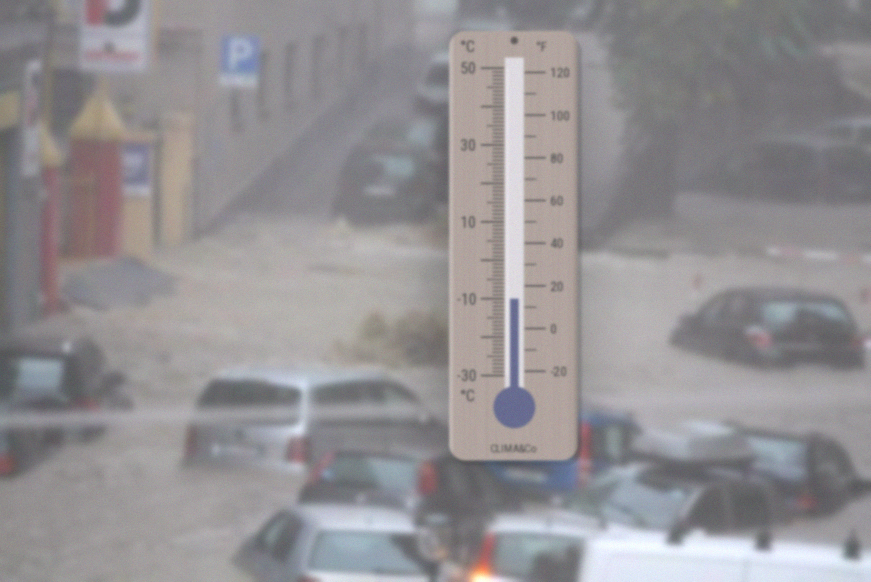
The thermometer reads -10 °C
